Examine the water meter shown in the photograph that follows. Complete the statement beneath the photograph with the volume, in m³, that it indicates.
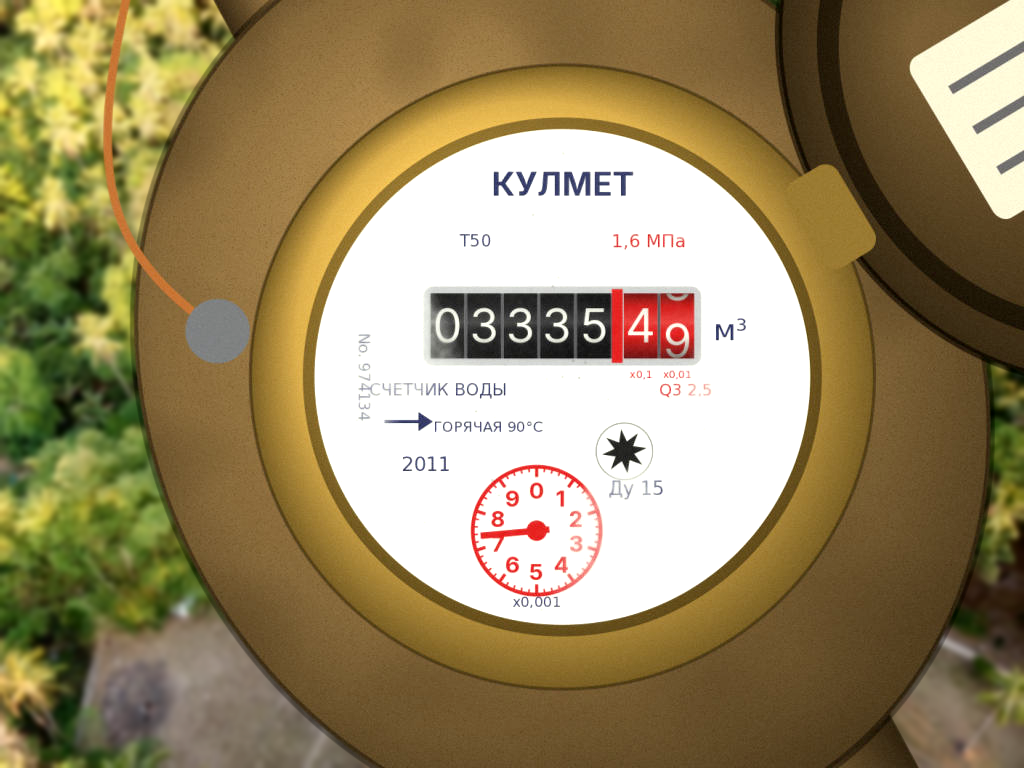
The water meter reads 3335.487 m³
